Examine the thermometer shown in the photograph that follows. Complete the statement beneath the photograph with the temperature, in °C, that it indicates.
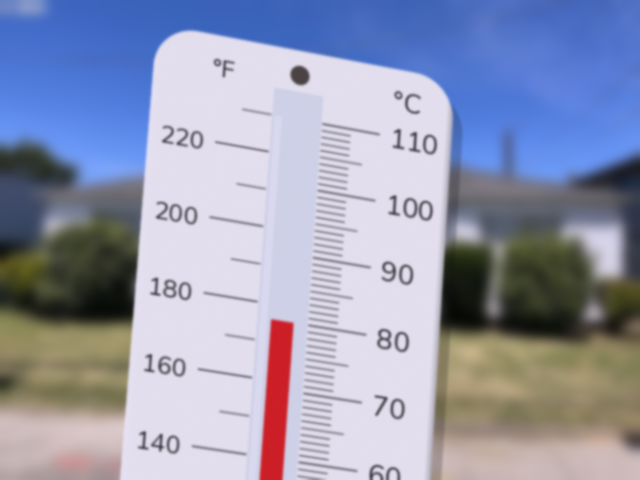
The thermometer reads 80 °C
